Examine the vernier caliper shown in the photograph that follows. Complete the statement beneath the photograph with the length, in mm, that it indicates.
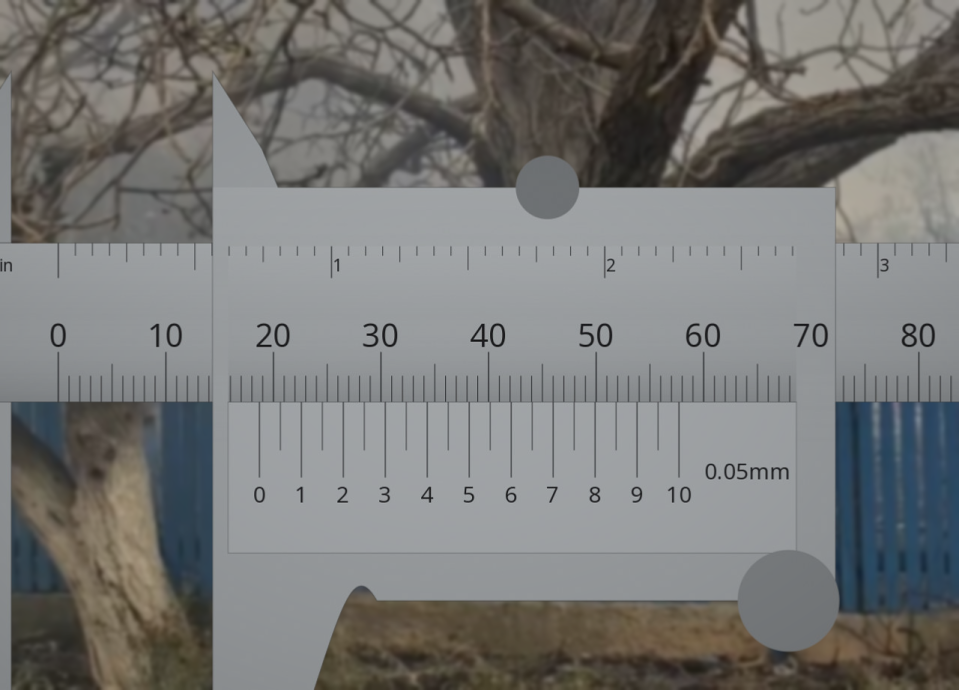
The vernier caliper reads 18.7 mm
